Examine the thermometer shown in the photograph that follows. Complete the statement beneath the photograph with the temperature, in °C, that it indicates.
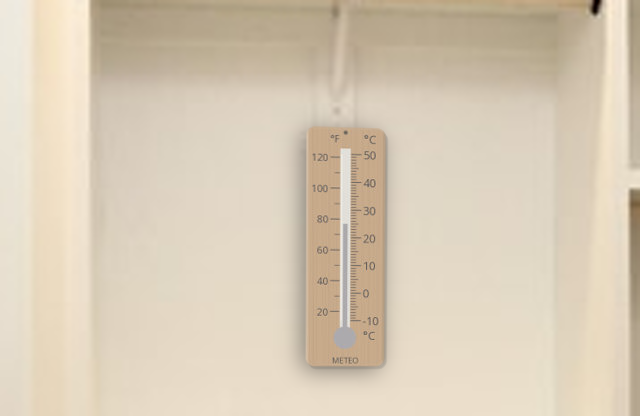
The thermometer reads 25 °C
